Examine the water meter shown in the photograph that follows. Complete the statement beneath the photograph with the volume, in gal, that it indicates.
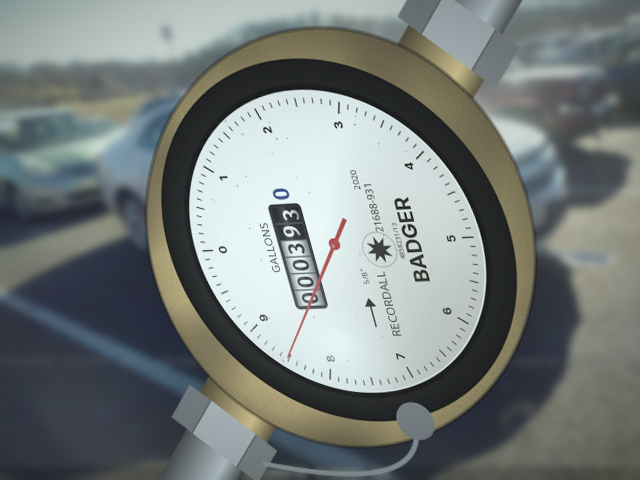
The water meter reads 3928.5 gal
